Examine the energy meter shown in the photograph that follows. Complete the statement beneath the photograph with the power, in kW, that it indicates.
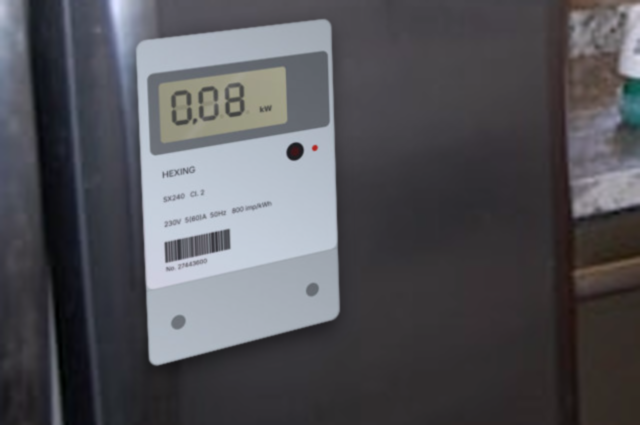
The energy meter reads 0.08 kW
